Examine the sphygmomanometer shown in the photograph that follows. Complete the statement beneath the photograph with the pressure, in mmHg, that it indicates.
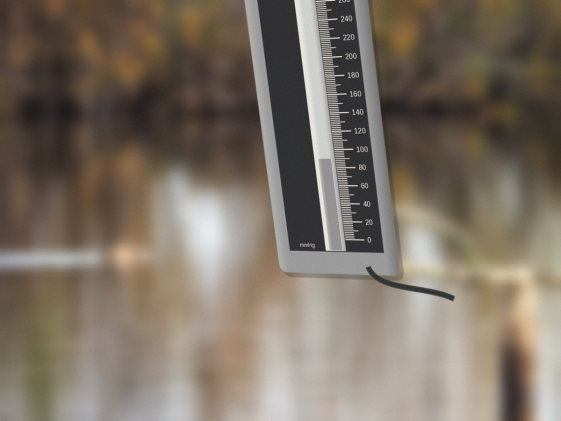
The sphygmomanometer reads 90 mmHg
